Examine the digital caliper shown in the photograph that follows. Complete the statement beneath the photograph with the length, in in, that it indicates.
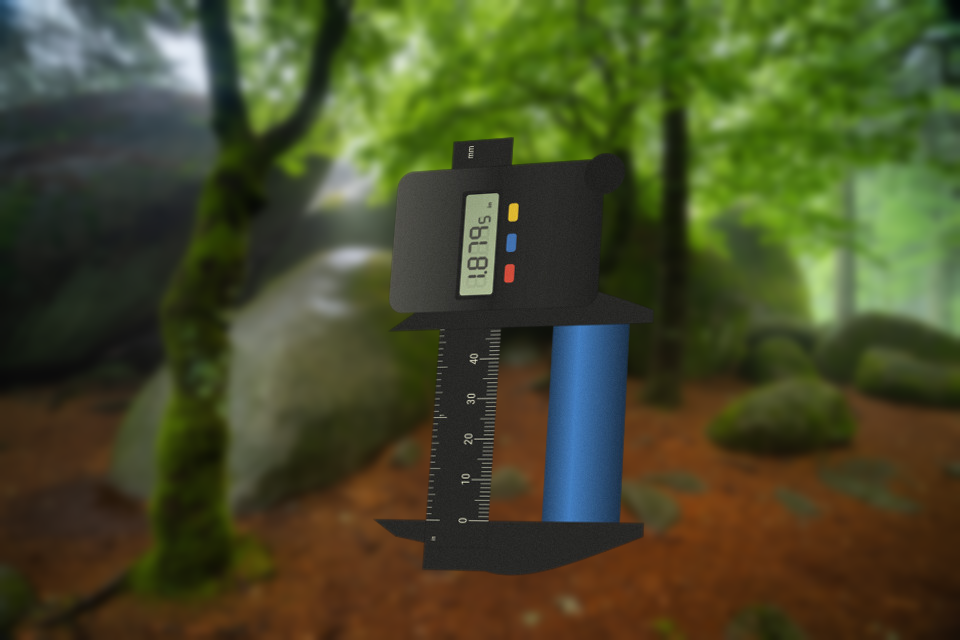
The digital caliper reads 1.8795 in
